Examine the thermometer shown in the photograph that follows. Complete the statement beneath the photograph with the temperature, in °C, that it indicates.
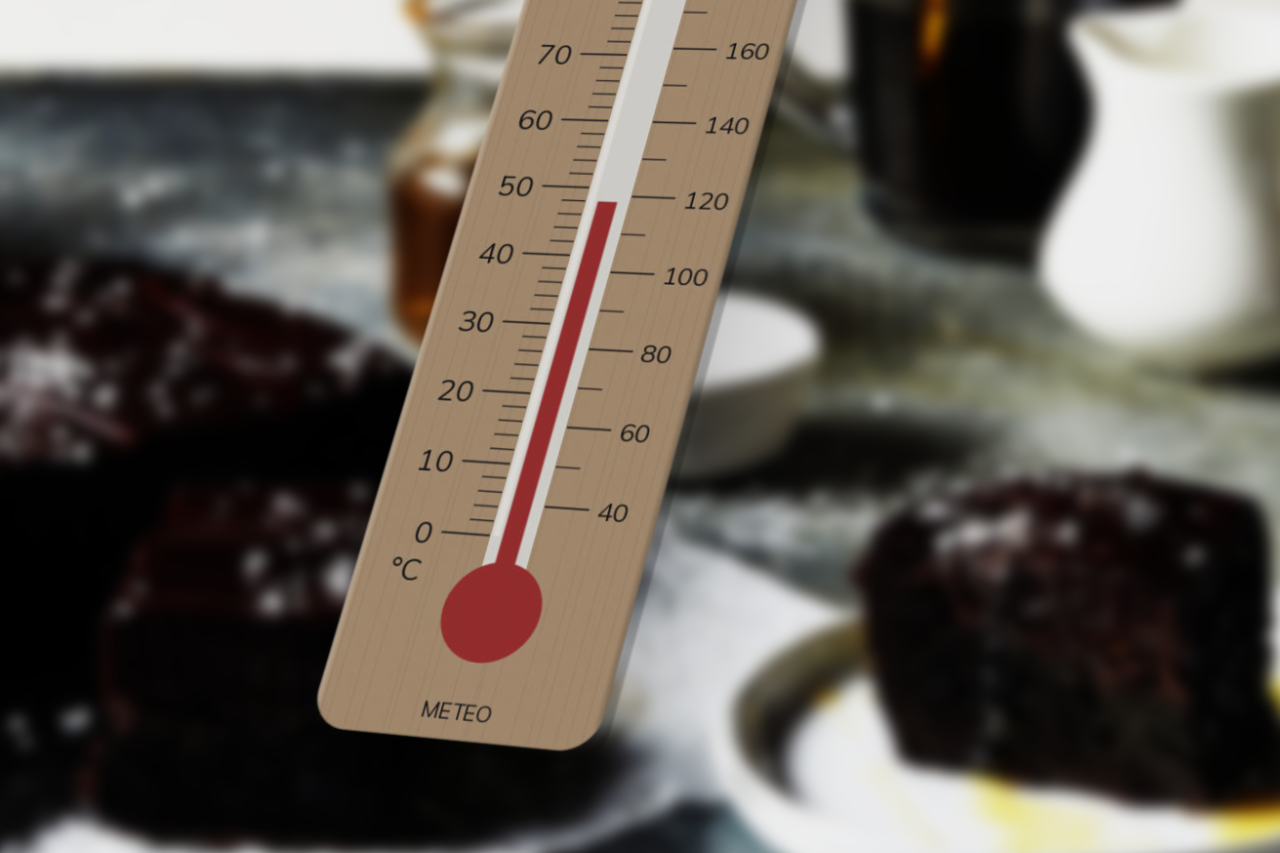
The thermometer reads 48 °C
